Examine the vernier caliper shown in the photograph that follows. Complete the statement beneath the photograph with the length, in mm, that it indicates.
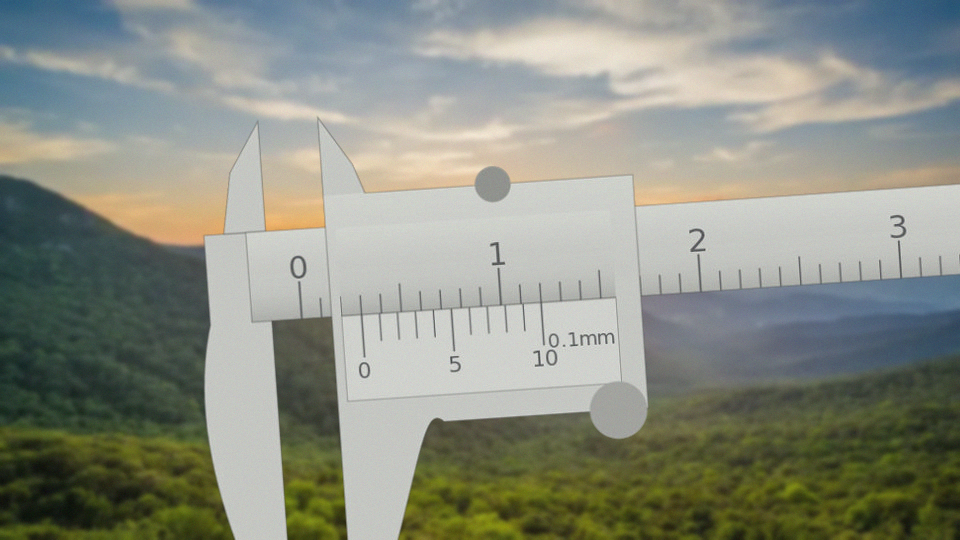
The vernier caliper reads 3.0 mm
